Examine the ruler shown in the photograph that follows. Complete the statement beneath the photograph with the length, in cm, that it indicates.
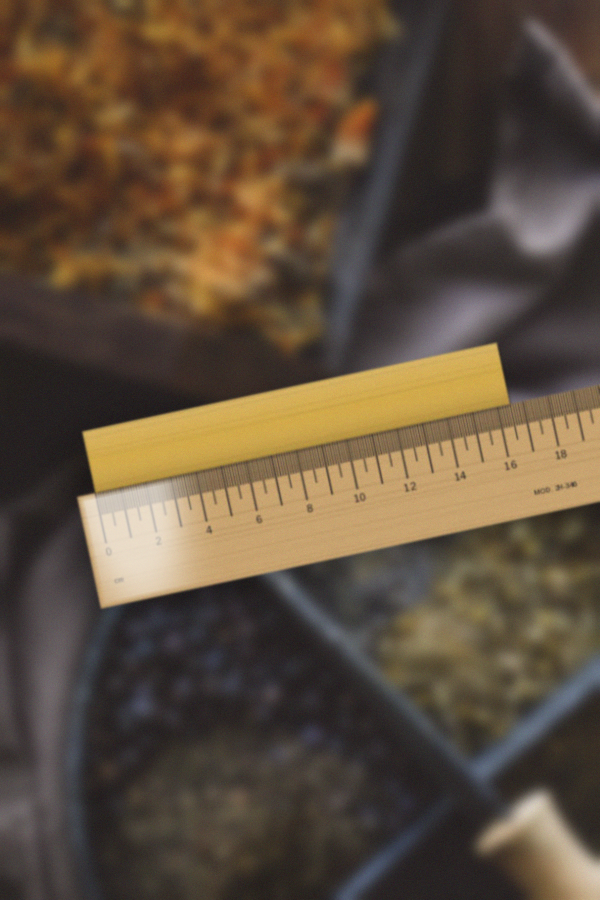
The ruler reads 16.5 cm
